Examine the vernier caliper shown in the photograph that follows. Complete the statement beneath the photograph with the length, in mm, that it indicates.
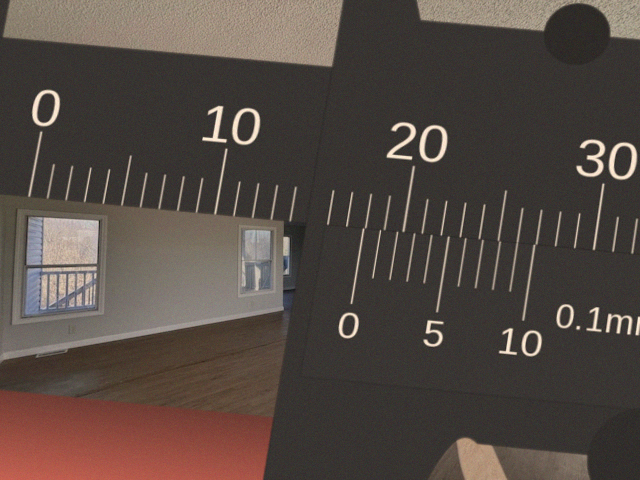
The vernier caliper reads 17.9 mm
